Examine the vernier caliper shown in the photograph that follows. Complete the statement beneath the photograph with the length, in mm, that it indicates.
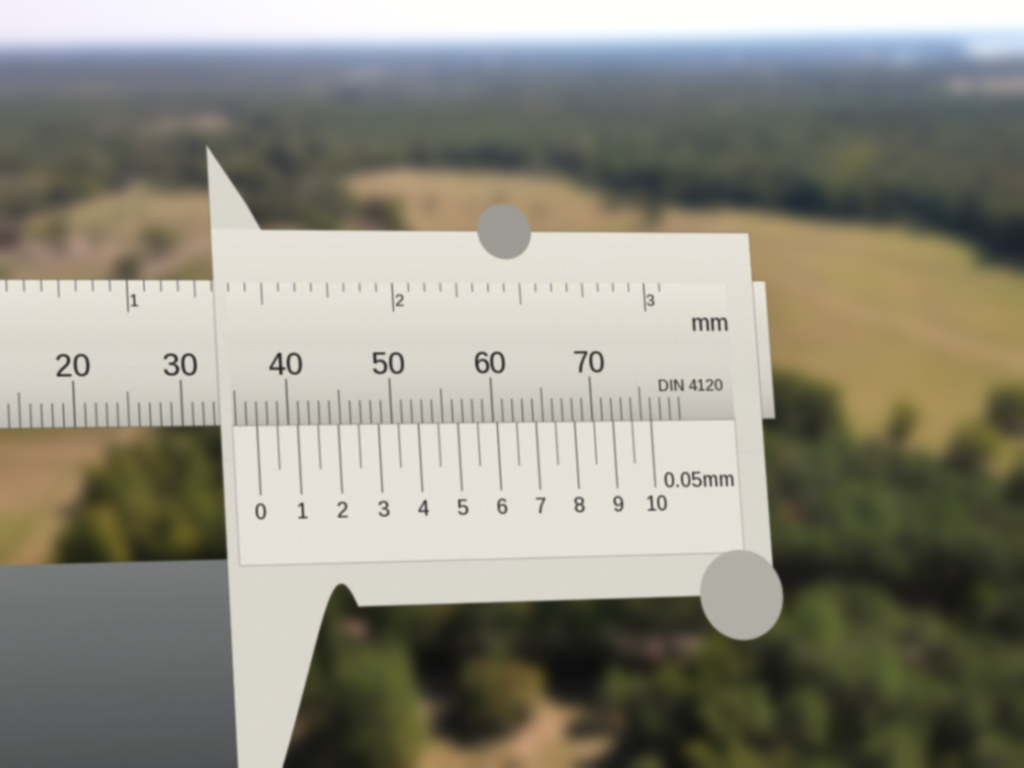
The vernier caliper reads 37.0 mm
